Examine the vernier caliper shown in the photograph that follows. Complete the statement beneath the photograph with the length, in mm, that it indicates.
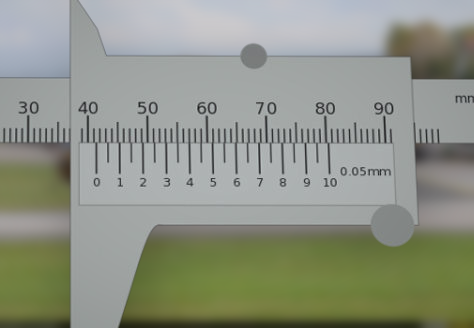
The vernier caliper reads 41.4 mm
